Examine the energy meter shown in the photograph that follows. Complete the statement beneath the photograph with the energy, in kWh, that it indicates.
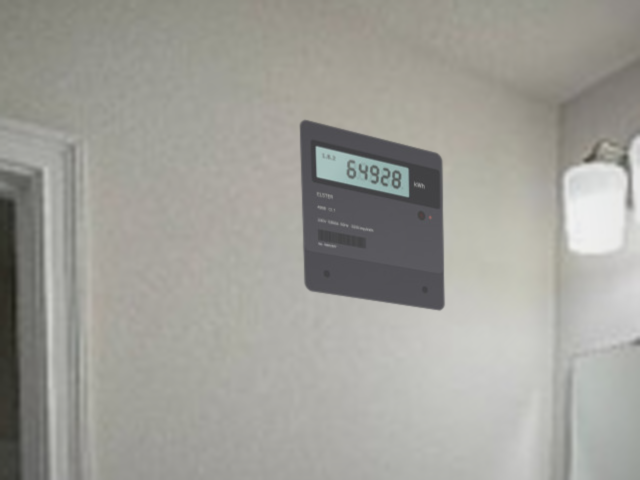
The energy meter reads 64928 kWh
